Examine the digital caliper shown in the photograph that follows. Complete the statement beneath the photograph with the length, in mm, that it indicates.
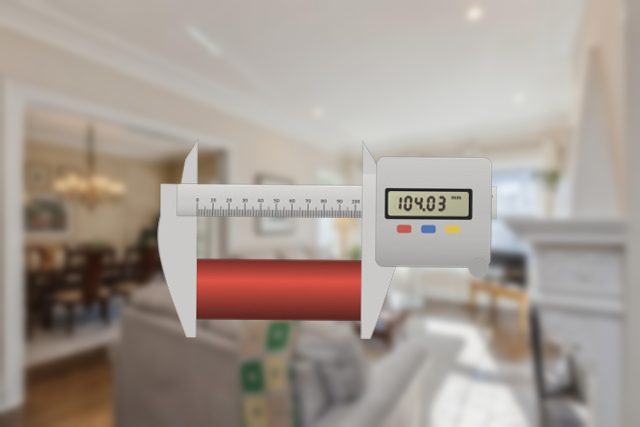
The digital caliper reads 104.03 mm
